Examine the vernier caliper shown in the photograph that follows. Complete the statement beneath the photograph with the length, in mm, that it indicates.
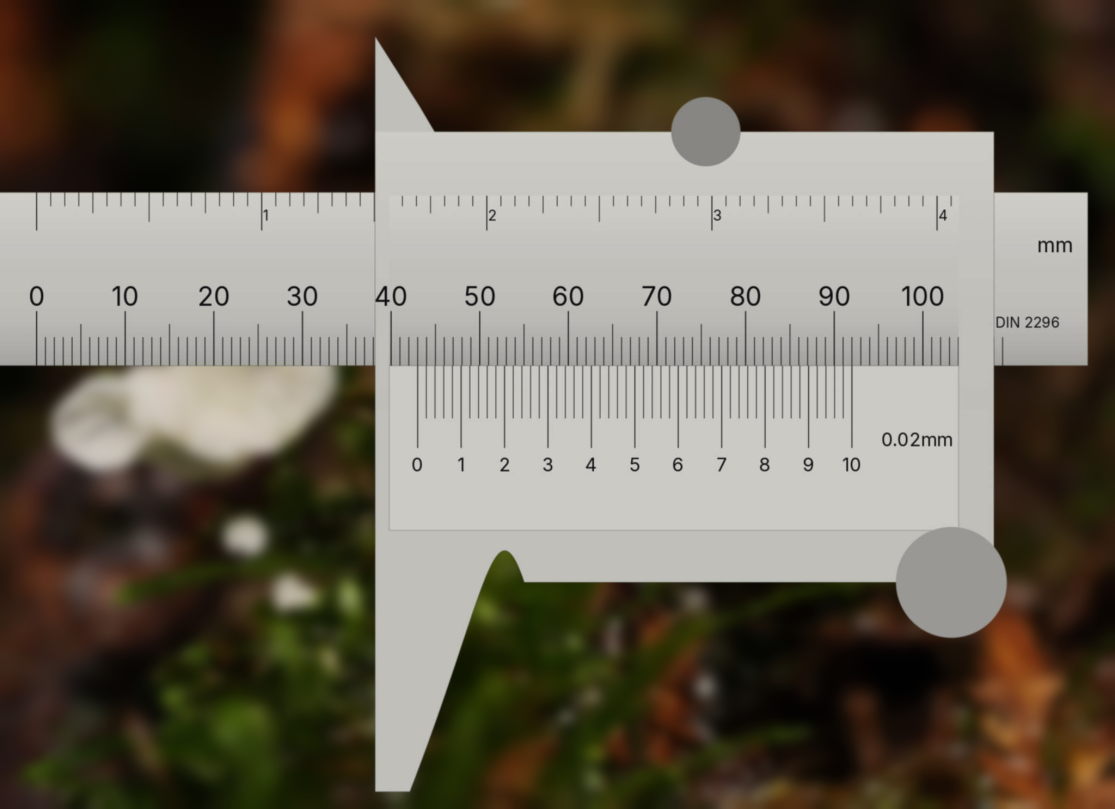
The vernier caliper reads 43.0 mm
